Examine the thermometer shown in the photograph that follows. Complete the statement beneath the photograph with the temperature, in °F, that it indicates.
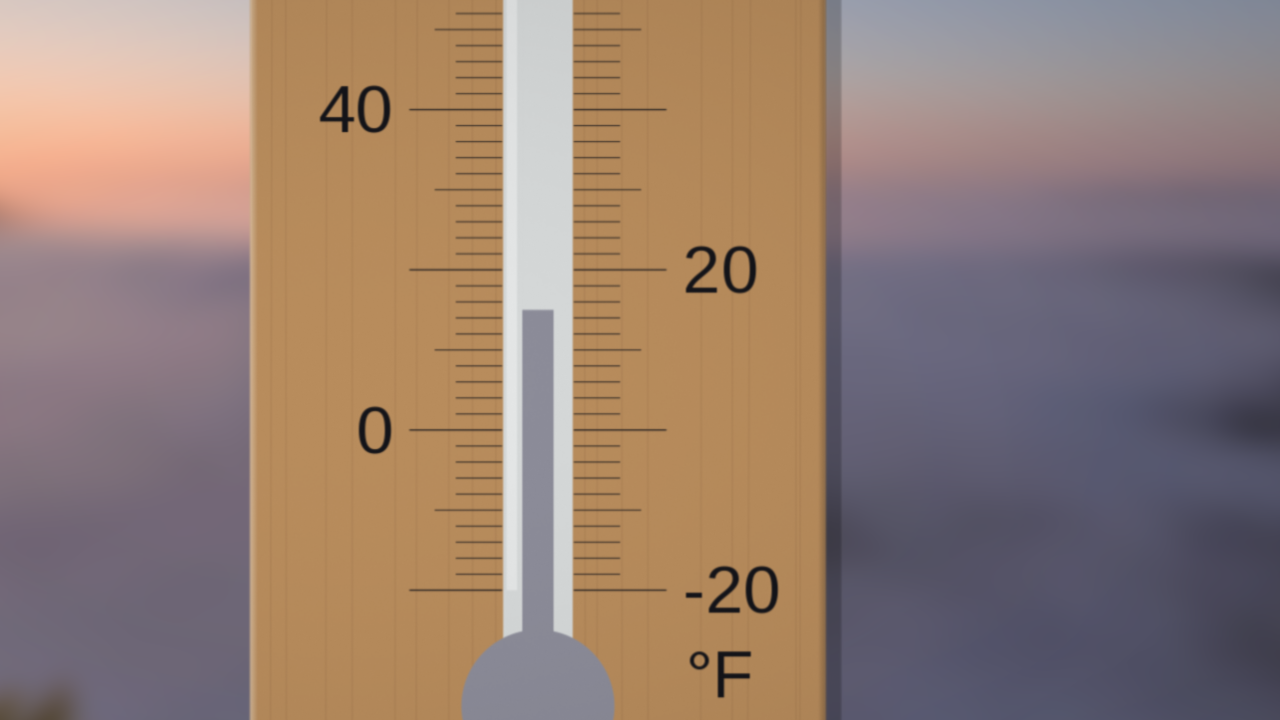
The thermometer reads 15 °F
